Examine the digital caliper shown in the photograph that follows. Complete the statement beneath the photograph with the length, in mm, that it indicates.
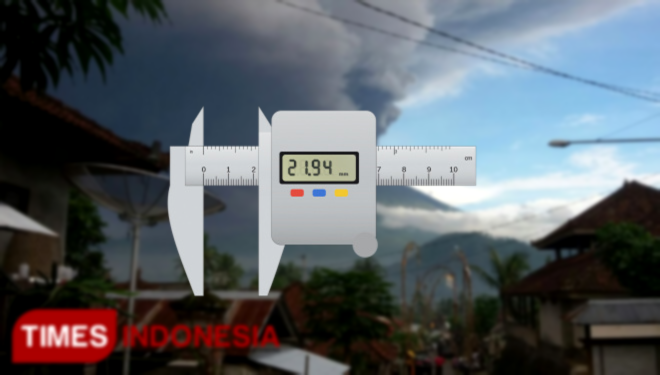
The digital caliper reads 21.94 mm
